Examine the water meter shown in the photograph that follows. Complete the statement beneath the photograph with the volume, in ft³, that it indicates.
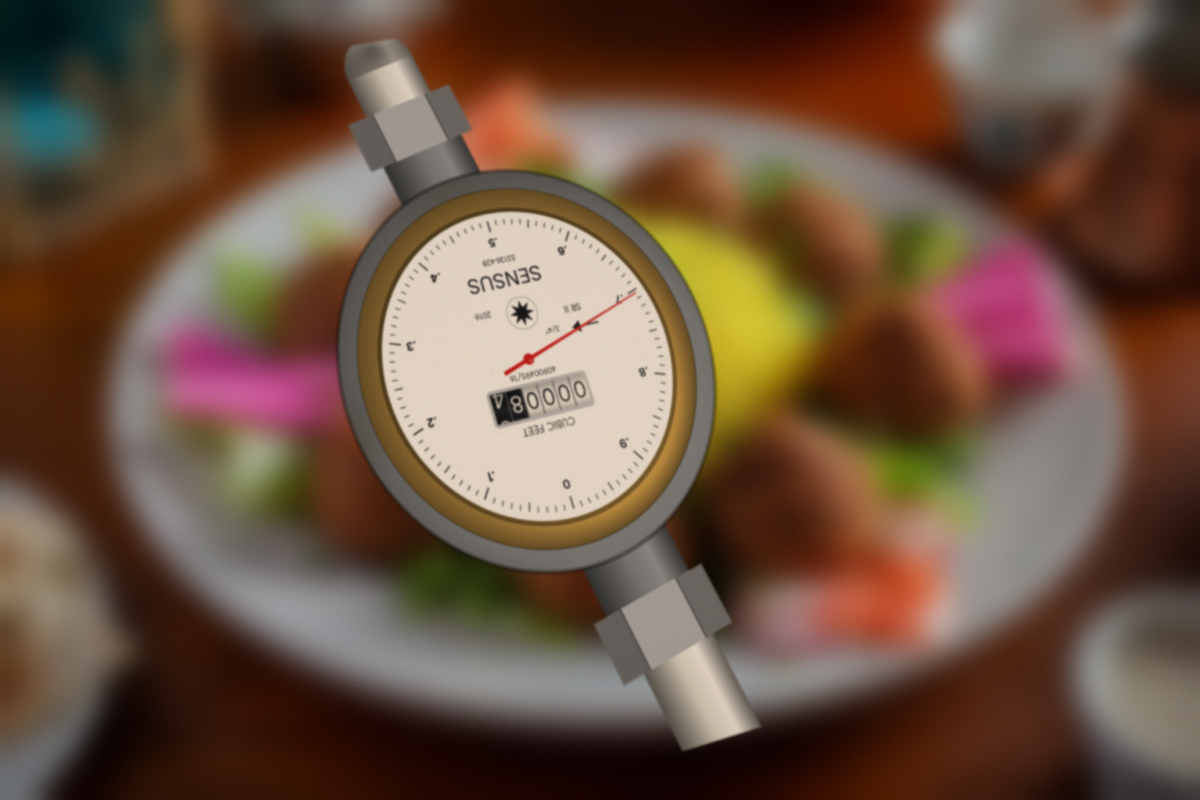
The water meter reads 83.70 ft³
